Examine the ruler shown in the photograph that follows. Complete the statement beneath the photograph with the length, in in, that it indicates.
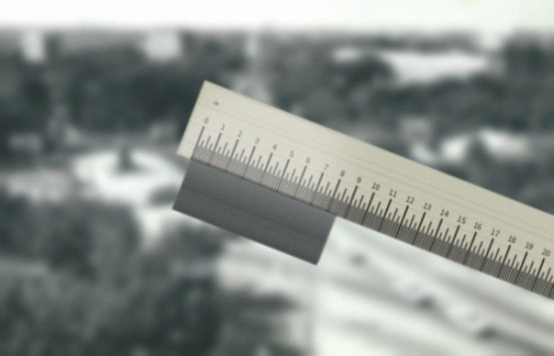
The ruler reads 8.5 in
